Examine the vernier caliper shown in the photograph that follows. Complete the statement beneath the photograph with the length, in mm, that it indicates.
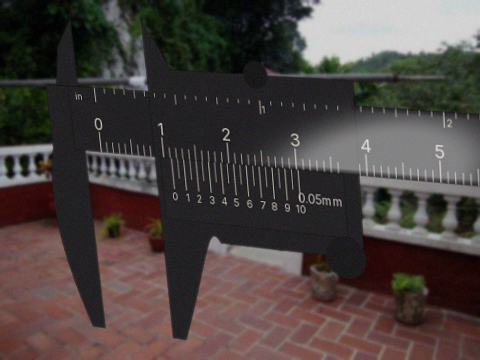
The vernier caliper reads 11.2 mm
